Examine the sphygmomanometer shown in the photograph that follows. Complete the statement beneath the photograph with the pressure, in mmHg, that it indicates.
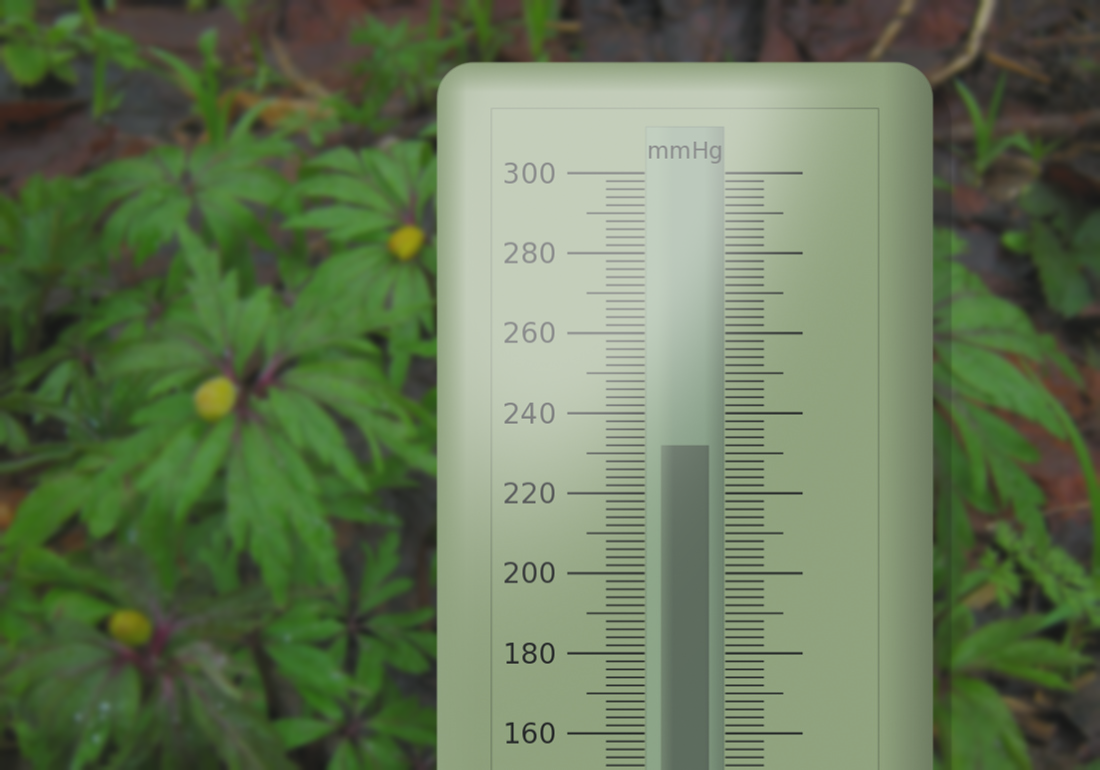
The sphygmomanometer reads 232 mmHg
